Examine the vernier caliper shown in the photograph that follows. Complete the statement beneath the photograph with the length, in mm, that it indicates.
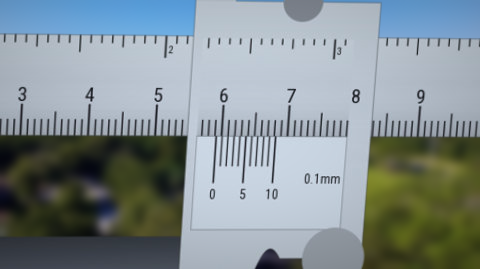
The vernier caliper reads 59.2 mm
